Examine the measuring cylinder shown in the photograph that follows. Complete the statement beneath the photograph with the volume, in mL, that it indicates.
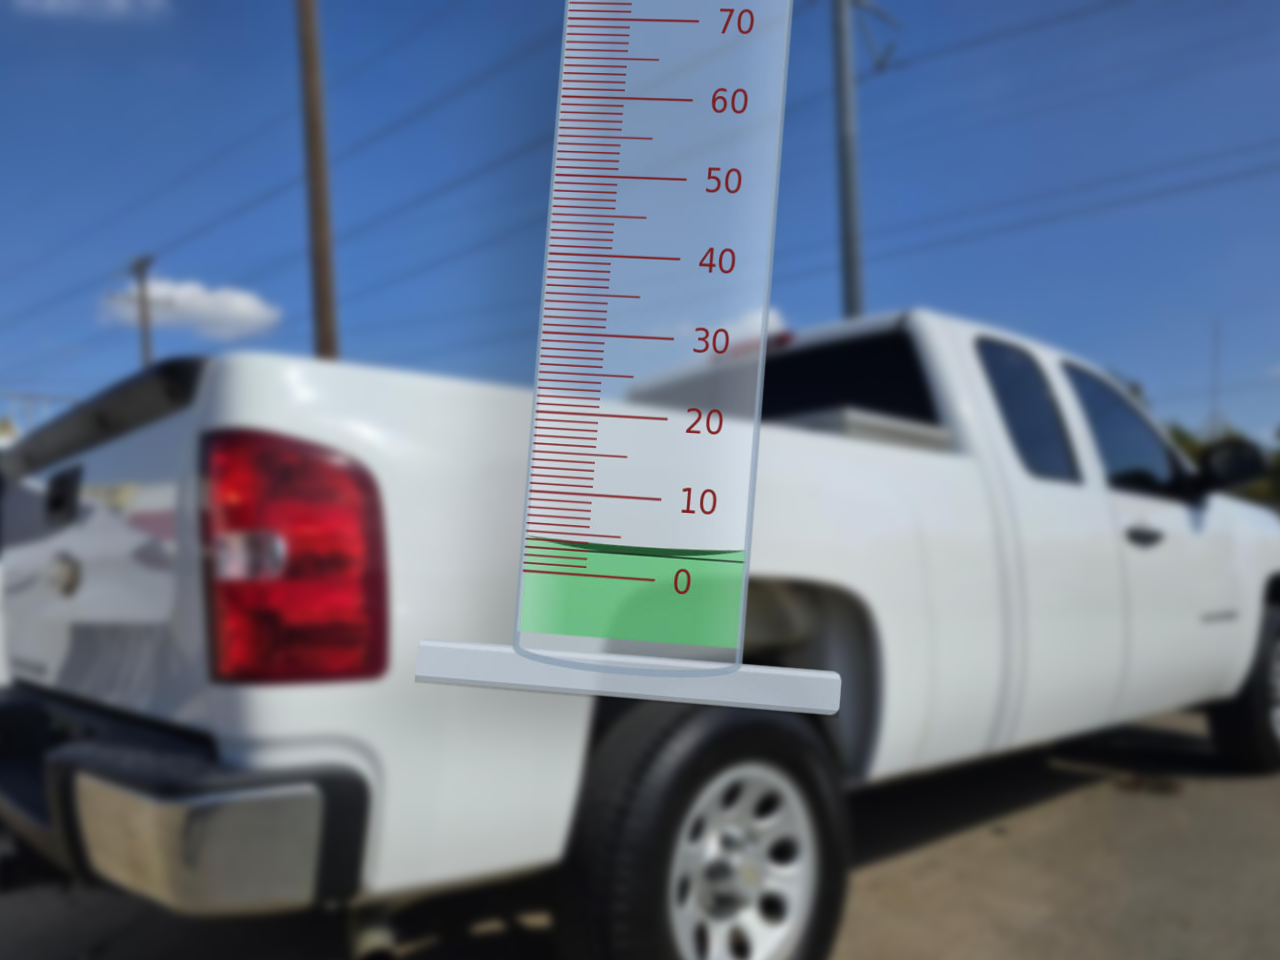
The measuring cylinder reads 3 mL
